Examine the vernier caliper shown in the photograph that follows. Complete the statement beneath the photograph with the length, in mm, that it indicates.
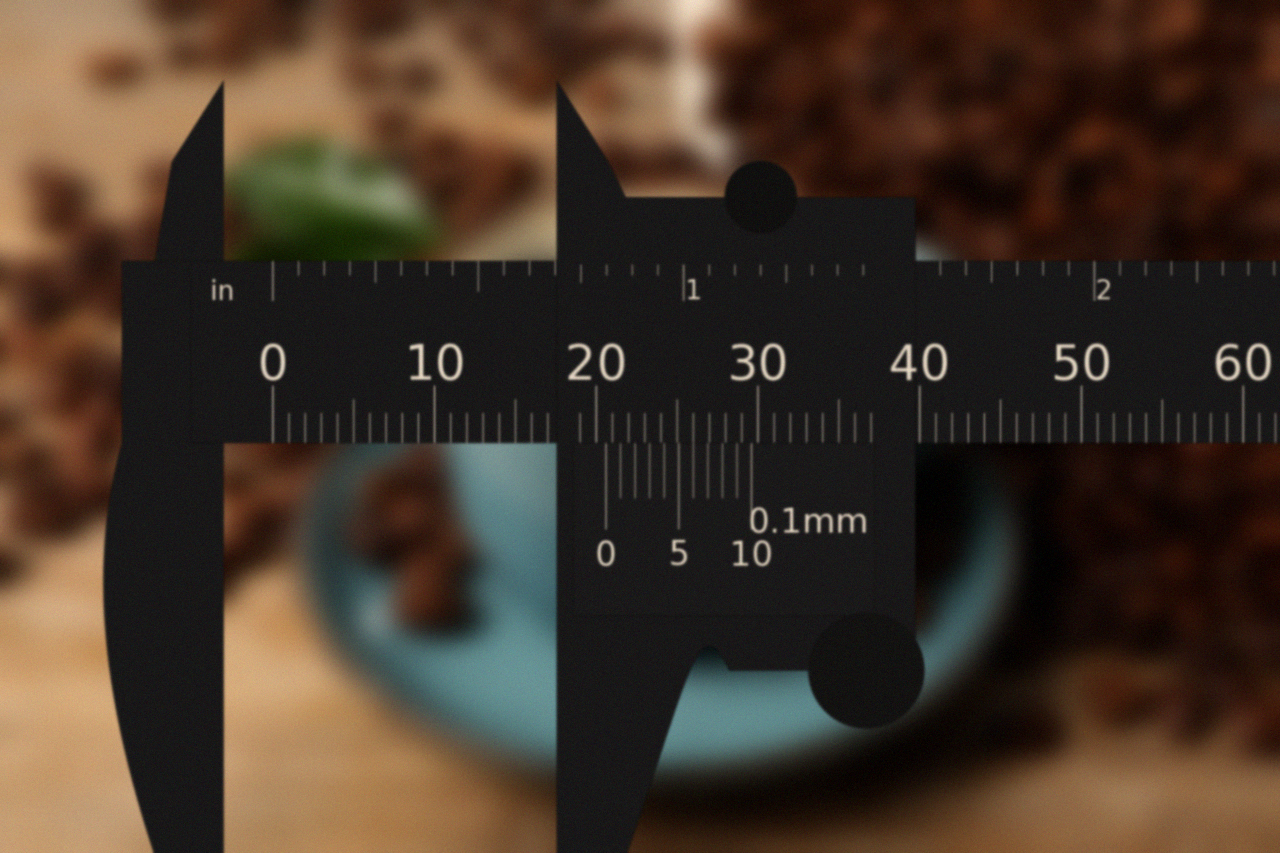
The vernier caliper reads 20.6 mm
